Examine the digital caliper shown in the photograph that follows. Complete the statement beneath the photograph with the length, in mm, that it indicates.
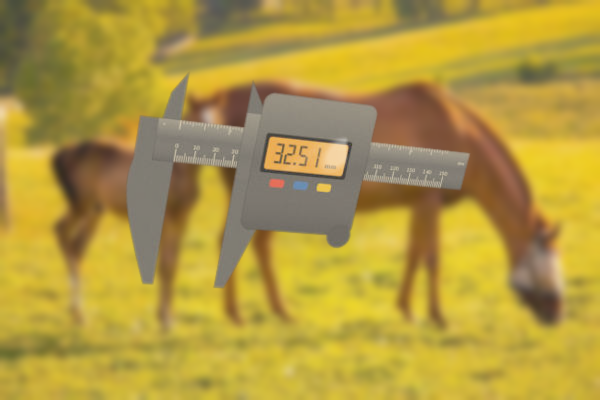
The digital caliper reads 32.51 mm
